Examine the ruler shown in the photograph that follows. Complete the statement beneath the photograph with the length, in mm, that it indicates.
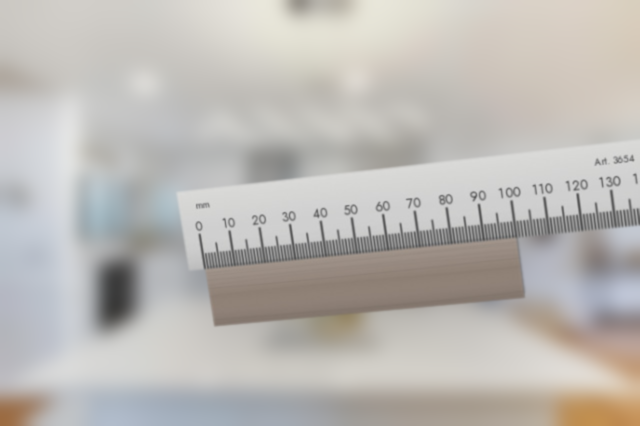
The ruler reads 100 mm
